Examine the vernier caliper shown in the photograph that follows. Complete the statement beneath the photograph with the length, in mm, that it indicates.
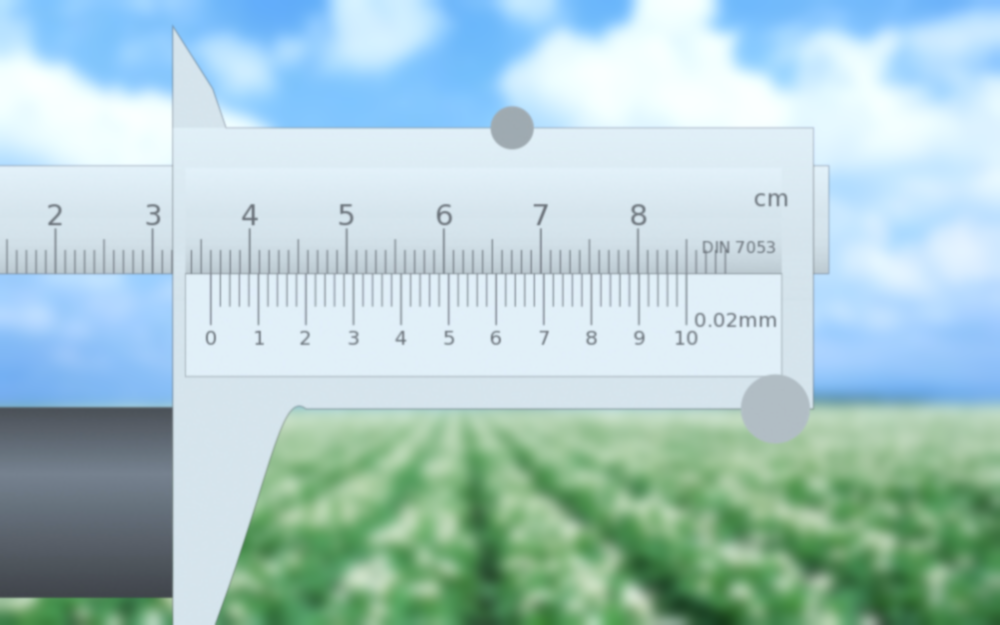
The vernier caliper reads 36.0 mm
